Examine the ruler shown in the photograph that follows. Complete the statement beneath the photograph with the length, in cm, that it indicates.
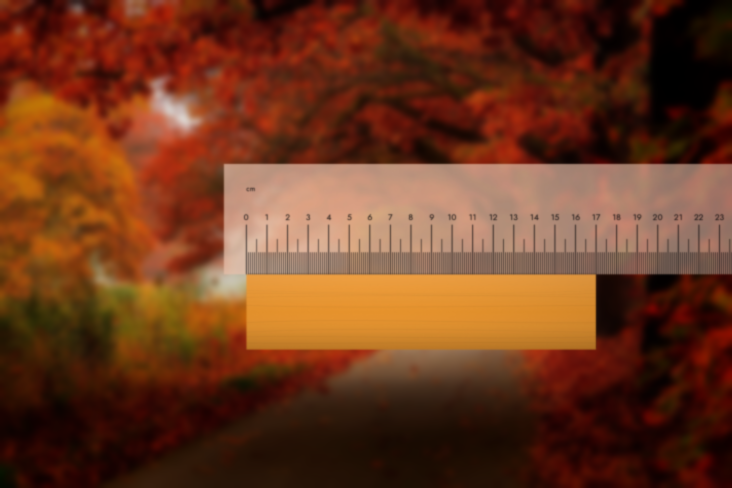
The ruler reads 17 cm
